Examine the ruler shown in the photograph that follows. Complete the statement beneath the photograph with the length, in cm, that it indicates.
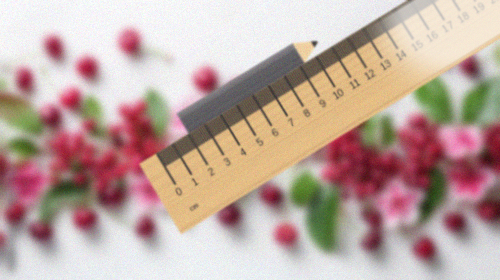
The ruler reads 8.5 cm
